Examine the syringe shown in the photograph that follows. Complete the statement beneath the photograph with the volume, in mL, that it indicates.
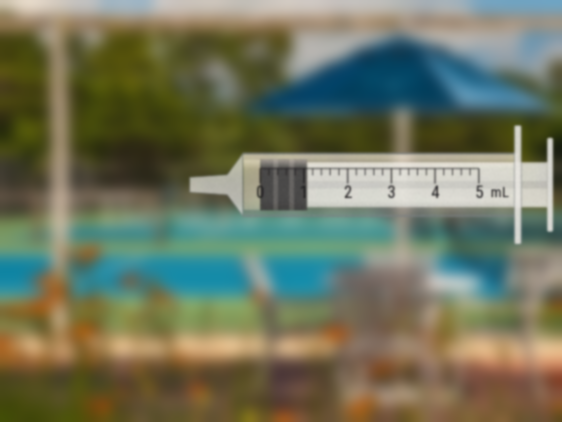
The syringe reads 0 mL
